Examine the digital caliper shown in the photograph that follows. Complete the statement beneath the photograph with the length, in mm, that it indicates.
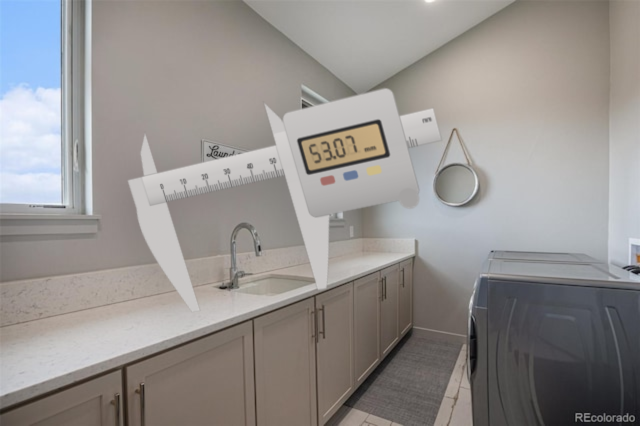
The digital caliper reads 53.07 mm
